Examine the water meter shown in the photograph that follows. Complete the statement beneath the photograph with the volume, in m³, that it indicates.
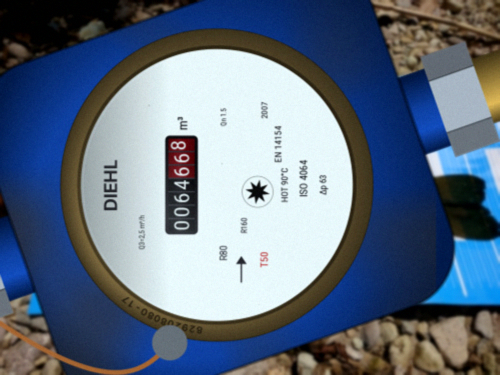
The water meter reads 64.668 m³
